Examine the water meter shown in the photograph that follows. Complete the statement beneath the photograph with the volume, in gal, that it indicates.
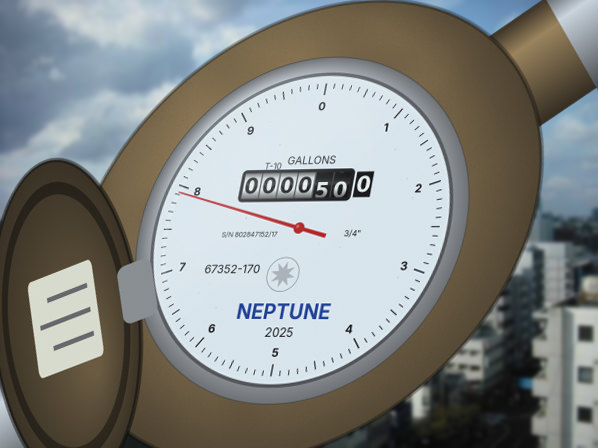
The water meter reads 497.9 gal
